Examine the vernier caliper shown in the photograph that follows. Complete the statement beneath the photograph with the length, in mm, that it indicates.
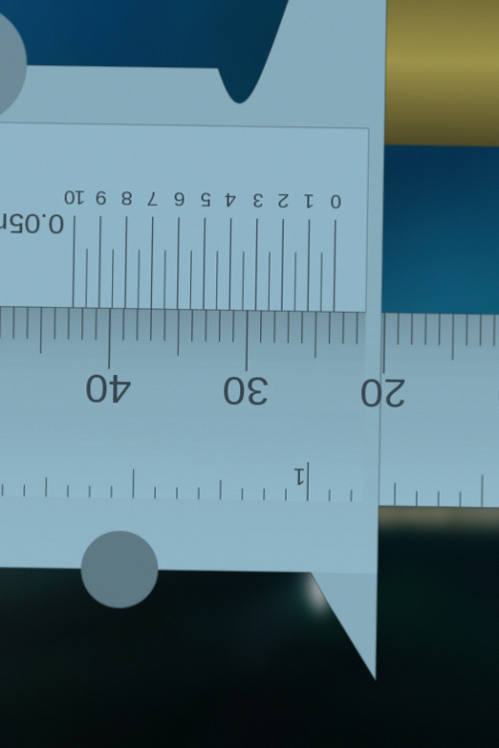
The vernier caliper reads 23.7 mm
